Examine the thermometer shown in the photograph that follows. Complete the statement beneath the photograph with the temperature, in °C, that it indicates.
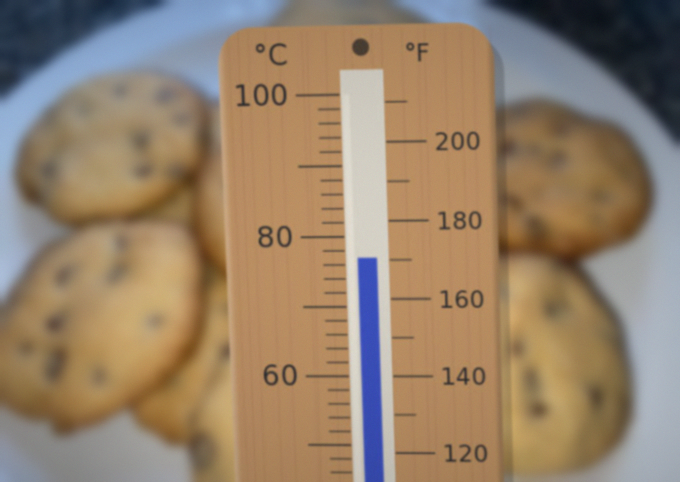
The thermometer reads 77 °C
